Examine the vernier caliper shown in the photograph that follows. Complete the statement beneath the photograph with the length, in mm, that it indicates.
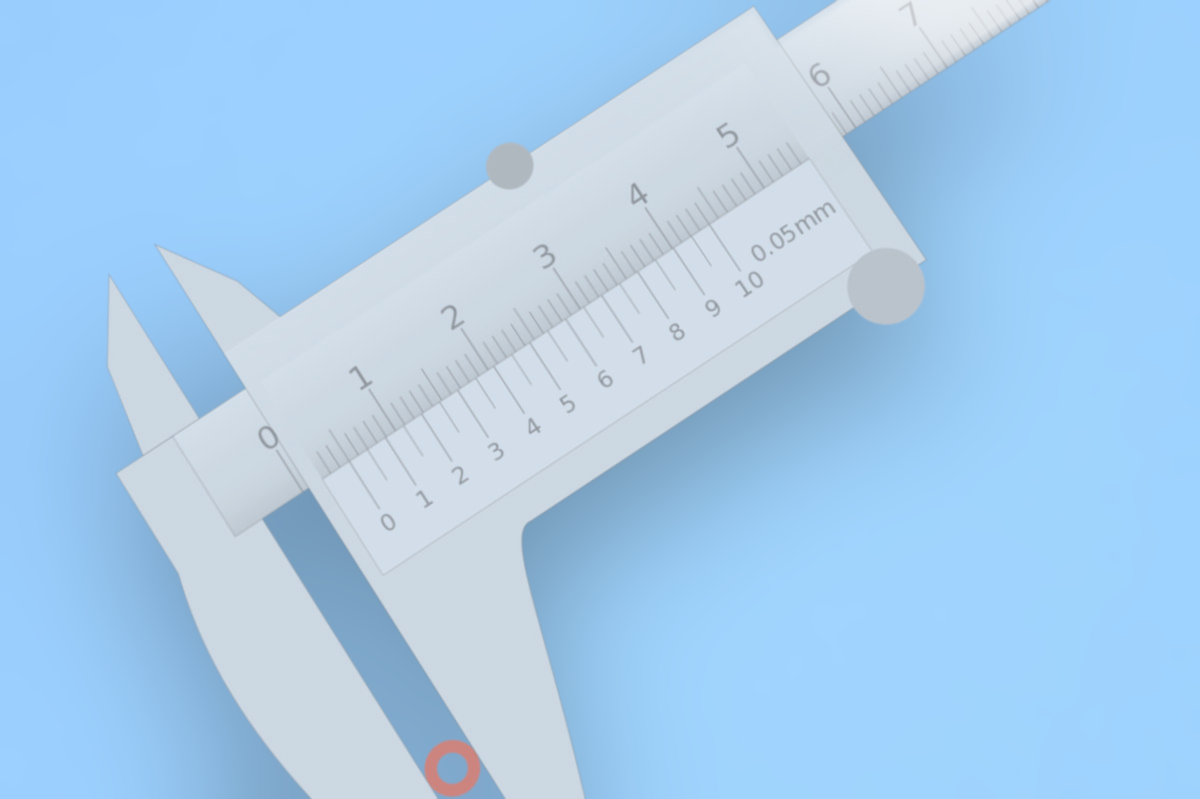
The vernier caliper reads 5.0 mm
